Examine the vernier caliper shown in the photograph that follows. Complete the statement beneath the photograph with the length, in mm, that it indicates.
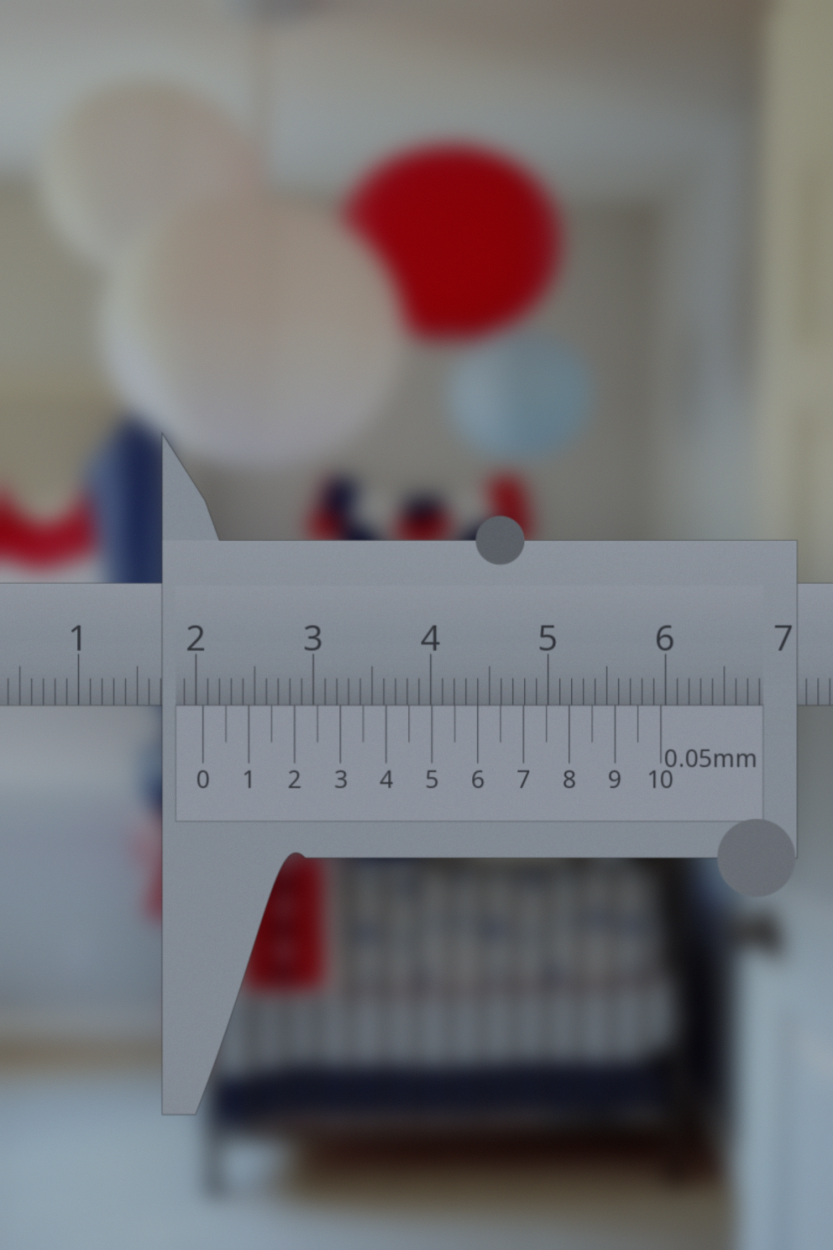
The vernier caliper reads 20.6 mm
